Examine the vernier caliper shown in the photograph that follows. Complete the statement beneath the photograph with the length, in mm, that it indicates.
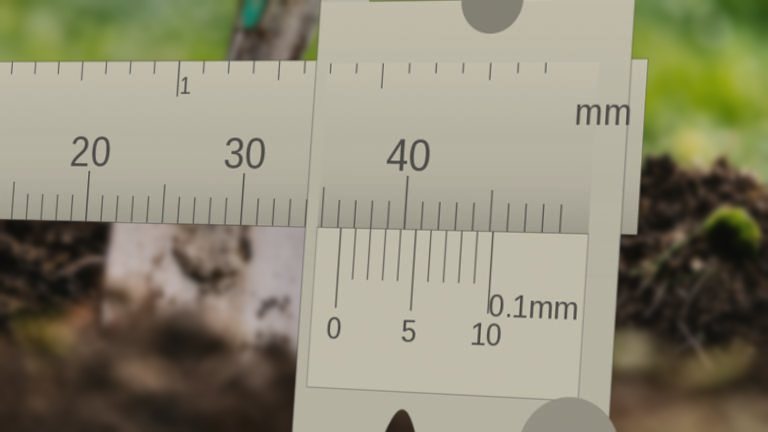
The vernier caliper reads 36.2 mm
